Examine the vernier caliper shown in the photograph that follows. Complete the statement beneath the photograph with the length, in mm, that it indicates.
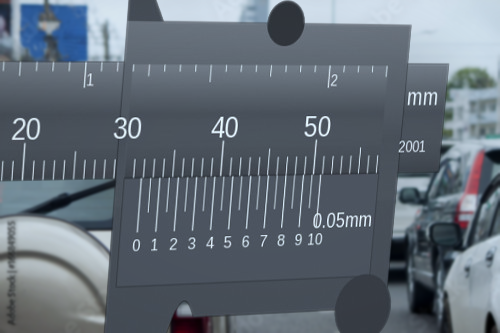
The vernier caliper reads 31.8 mm
